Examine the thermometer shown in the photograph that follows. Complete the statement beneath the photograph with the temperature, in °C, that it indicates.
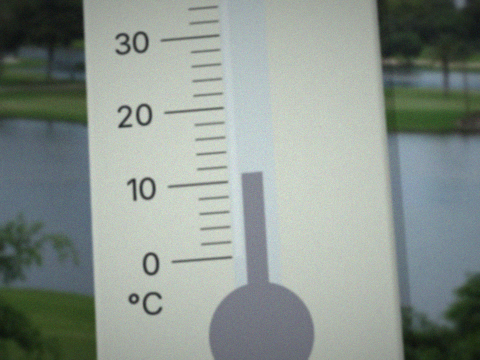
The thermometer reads 11 °C
